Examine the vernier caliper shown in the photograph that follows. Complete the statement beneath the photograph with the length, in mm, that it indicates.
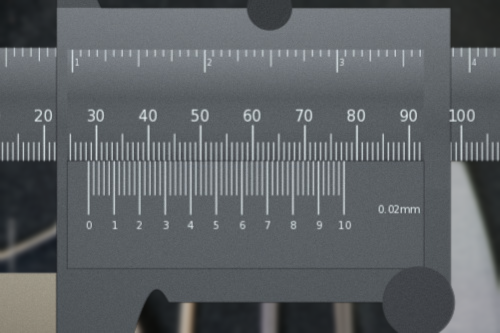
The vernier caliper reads 28.5 mm
